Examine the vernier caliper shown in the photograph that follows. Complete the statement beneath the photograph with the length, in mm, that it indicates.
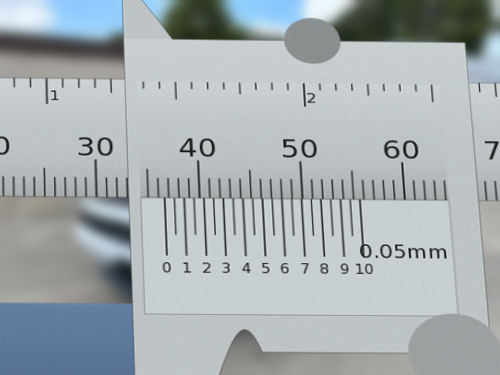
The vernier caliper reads 36.6 mm
